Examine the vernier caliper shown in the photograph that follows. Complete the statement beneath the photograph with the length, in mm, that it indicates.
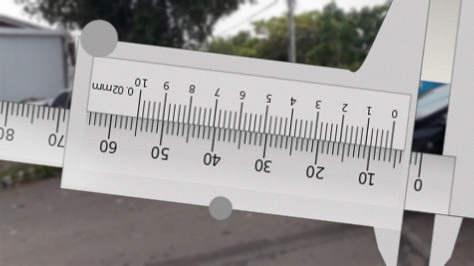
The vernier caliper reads 6.0 mm
